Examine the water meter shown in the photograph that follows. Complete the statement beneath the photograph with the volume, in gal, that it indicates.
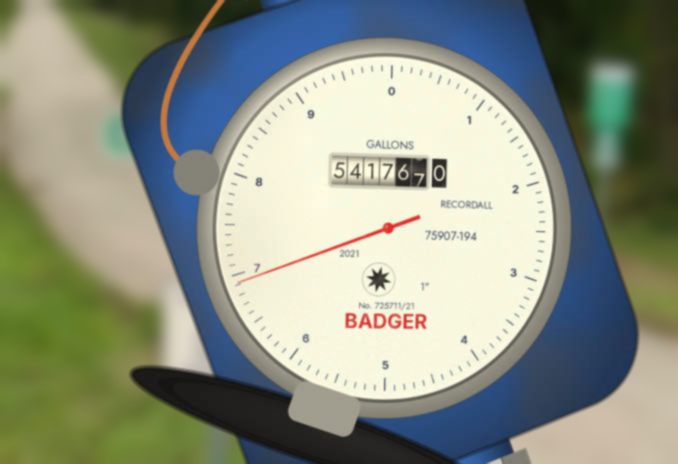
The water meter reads 5417666.9 gal
